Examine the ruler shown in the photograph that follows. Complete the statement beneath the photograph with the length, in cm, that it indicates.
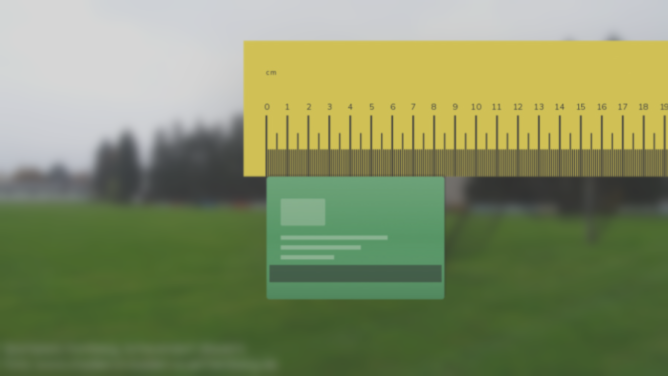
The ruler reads 8.5 cm
